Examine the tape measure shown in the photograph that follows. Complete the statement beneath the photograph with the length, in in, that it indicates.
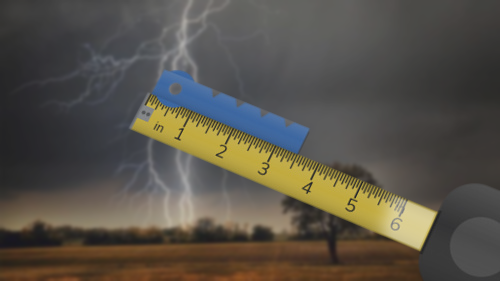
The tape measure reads 3.5 in
